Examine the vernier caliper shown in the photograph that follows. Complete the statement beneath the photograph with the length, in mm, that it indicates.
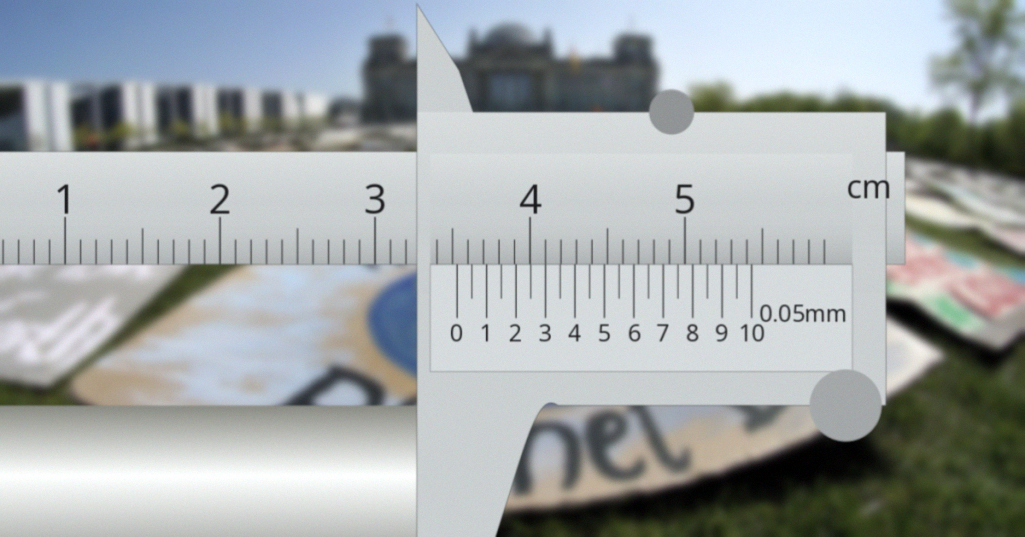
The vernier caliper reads 35.3 mm
